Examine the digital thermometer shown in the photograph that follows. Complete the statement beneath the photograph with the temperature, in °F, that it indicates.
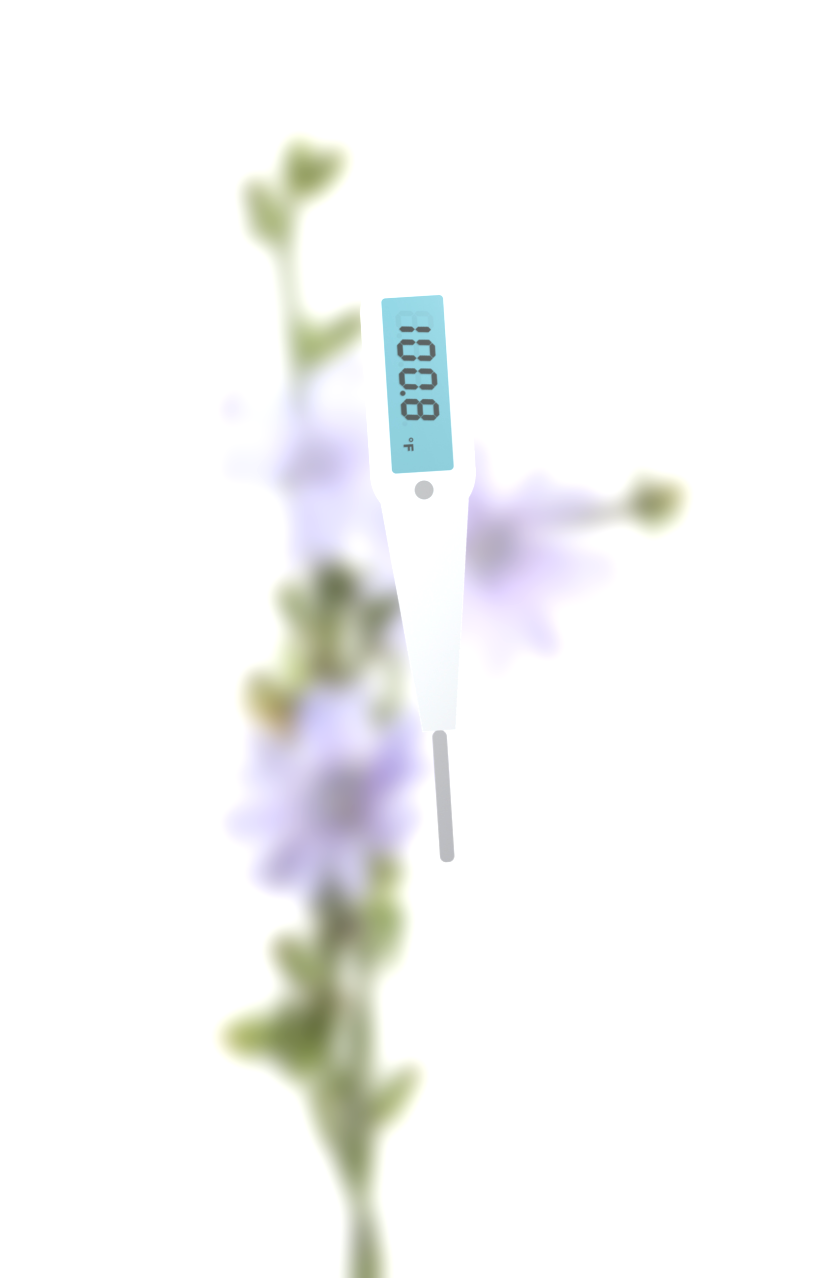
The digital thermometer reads 100.8 °F
